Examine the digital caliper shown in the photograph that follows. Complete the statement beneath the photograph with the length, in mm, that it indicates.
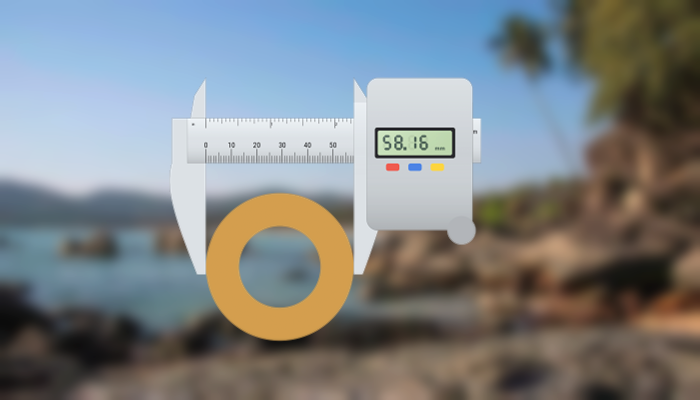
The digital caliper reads 58.16 mm
